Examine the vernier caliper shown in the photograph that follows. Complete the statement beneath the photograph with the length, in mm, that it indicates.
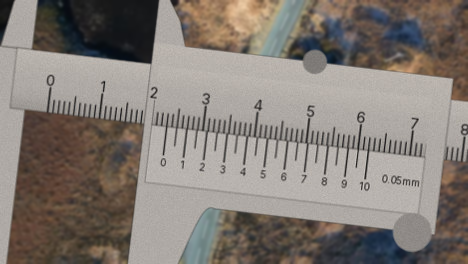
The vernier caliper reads 23.0 mm
